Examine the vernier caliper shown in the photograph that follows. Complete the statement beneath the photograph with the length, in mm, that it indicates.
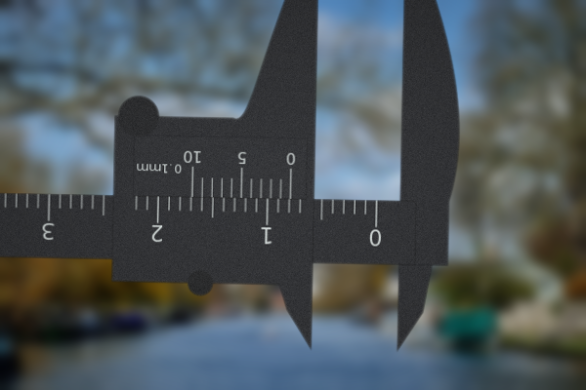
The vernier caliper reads 7.9 mm
